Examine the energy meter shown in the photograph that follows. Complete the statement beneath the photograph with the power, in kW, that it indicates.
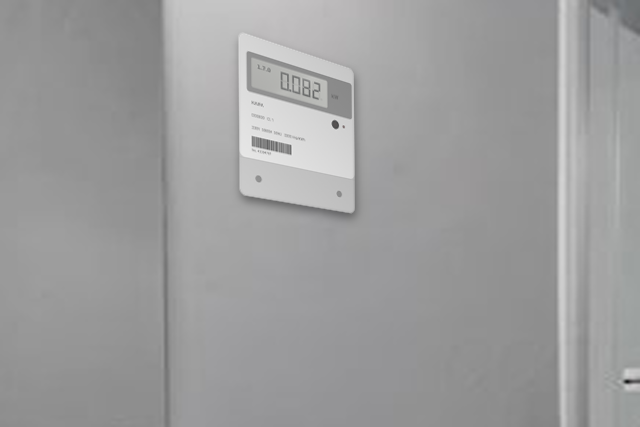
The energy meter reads 0.082 kW
